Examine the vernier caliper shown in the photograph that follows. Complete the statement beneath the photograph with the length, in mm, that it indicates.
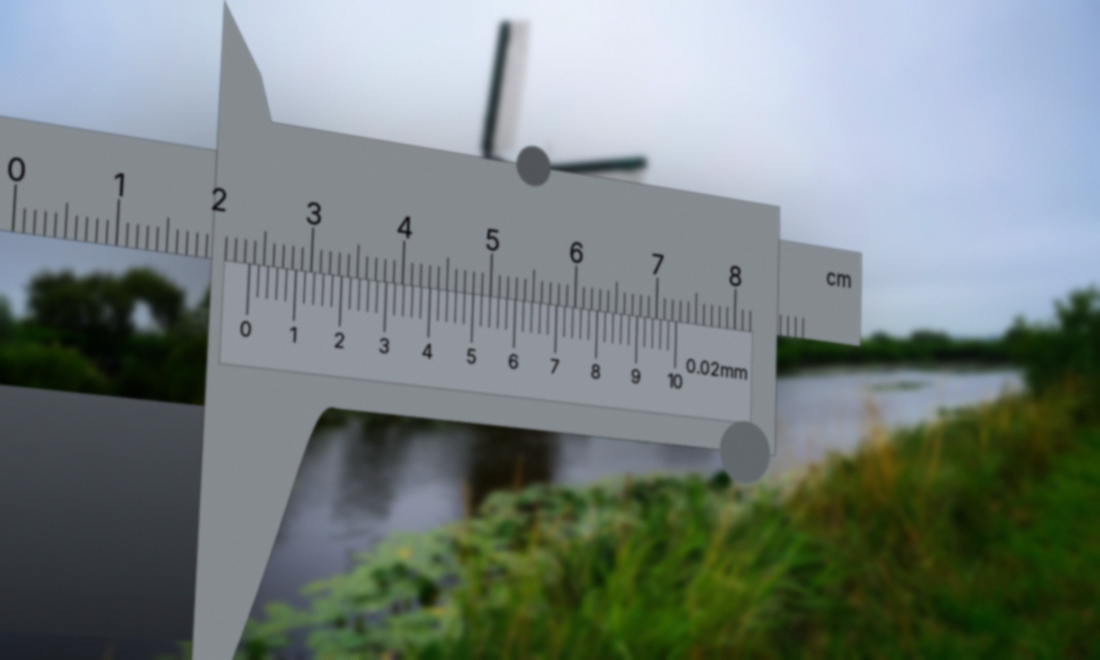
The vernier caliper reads 23.5 mm
